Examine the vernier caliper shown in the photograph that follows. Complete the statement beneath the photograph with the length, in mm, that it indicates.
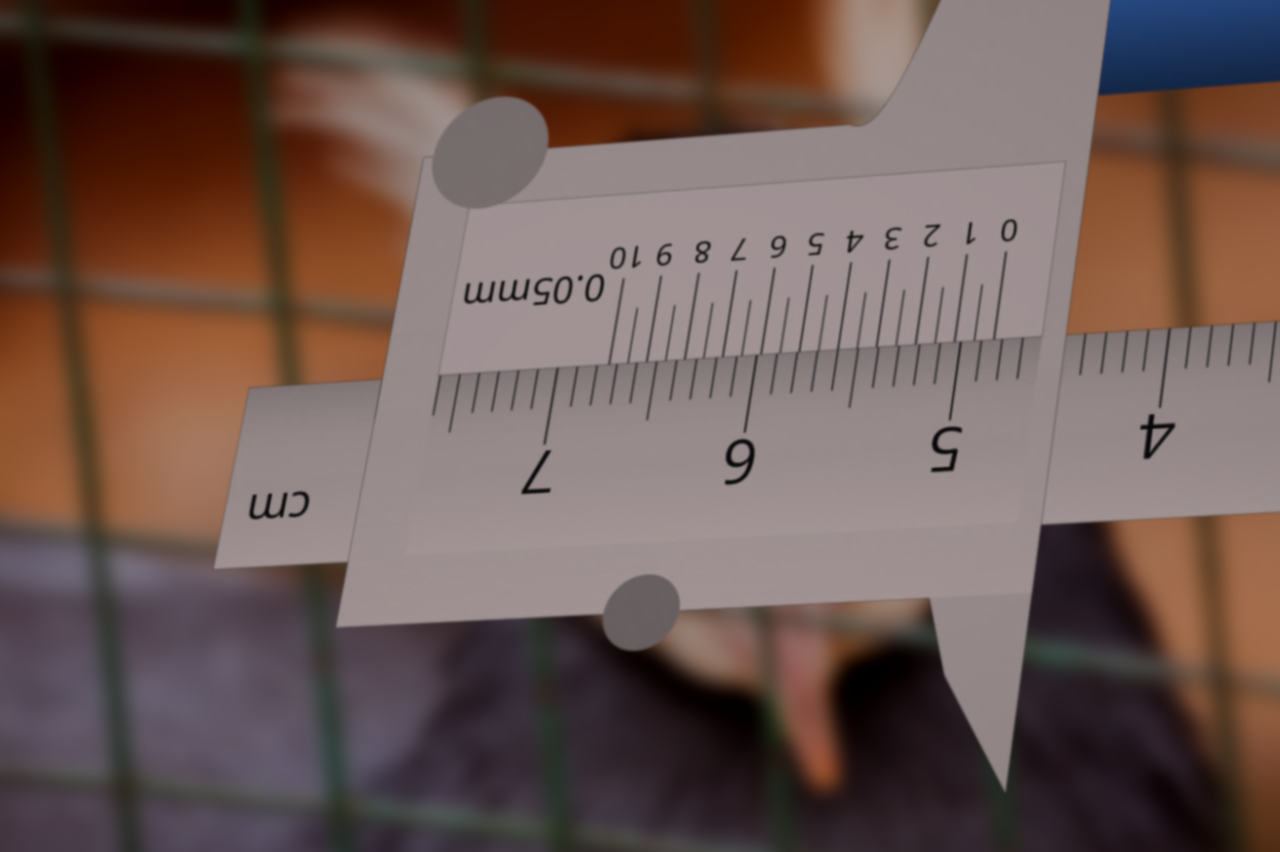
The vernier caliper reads 48.4 mm
